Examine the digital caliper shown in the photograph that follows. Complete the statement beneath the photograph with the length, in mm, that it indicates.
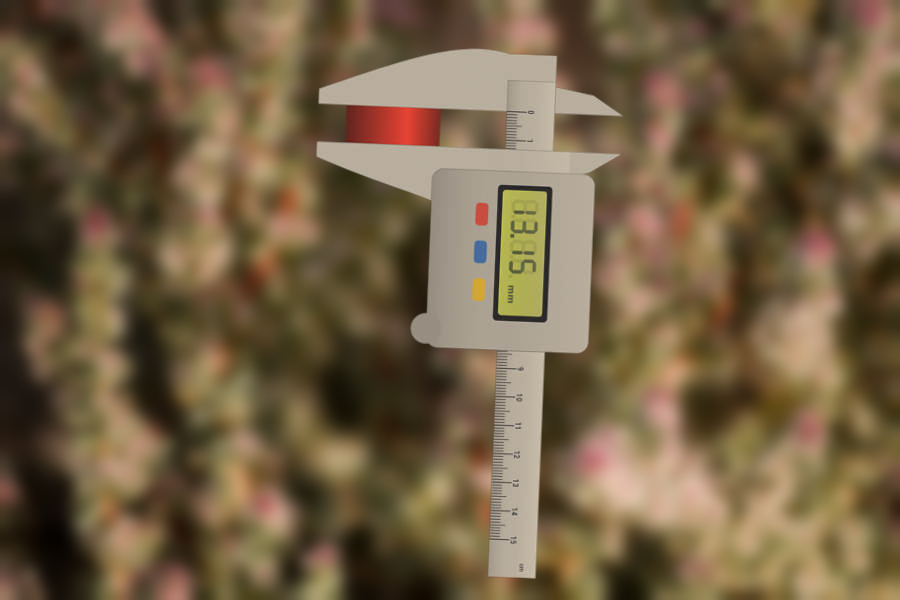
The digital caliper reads 13.15 mm
